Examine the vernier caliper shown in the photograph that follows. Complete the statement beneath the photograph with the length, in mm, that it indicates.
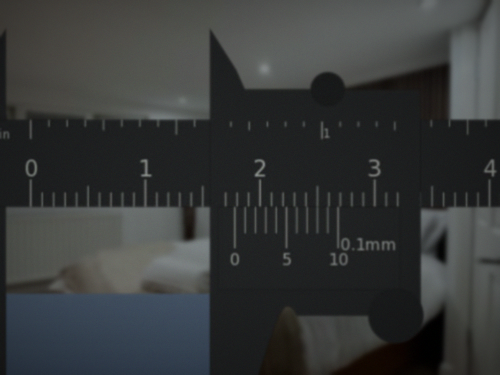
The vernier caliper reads 17.8 mm
